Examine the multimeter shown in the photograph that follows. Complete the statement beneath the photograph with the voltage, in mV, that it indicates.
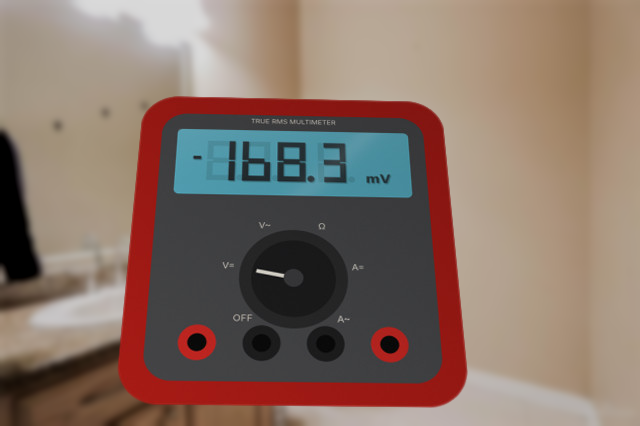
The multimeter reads -168.3 mV
